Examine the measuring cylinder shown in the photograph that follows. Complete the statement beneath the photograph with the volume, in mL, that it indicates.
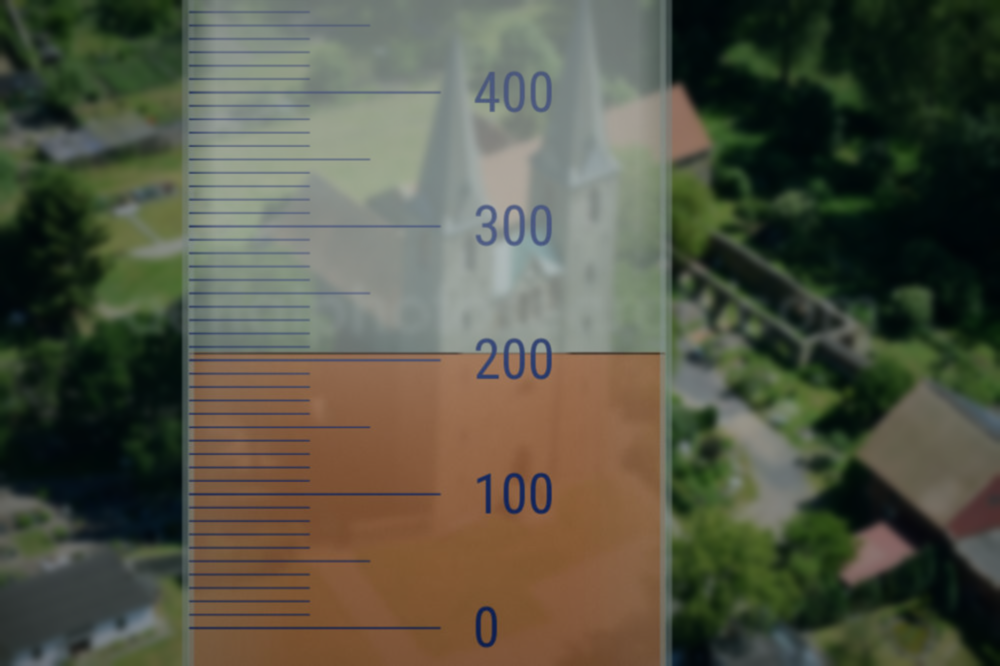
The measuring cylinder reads 205 mL
